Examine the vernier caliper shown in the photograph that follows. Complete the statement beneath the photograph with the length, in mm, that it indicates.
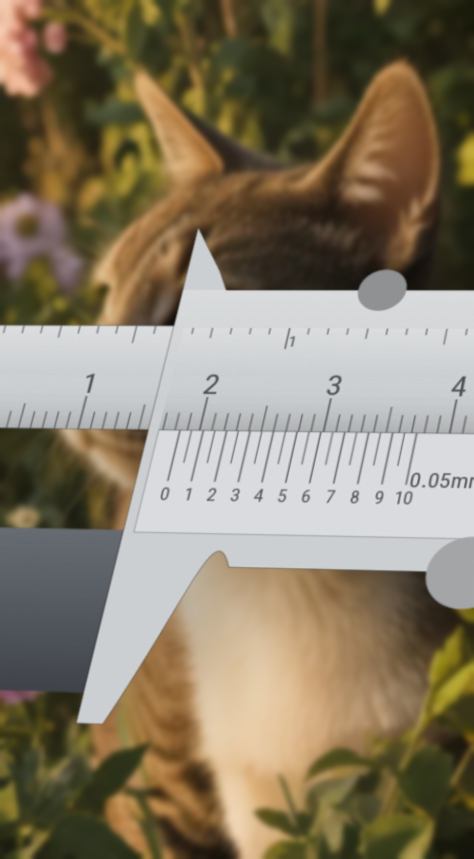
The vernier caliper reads 18.4 mm
